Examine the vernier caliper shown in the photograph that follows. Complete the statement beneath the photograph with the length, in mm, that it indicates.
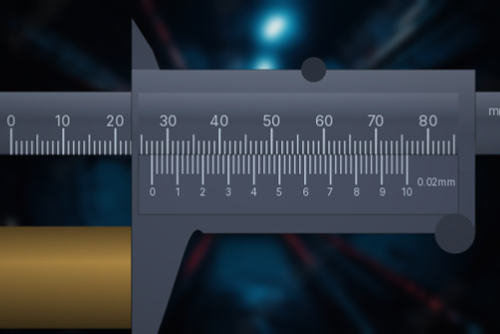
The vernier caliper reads 27.0 mm
